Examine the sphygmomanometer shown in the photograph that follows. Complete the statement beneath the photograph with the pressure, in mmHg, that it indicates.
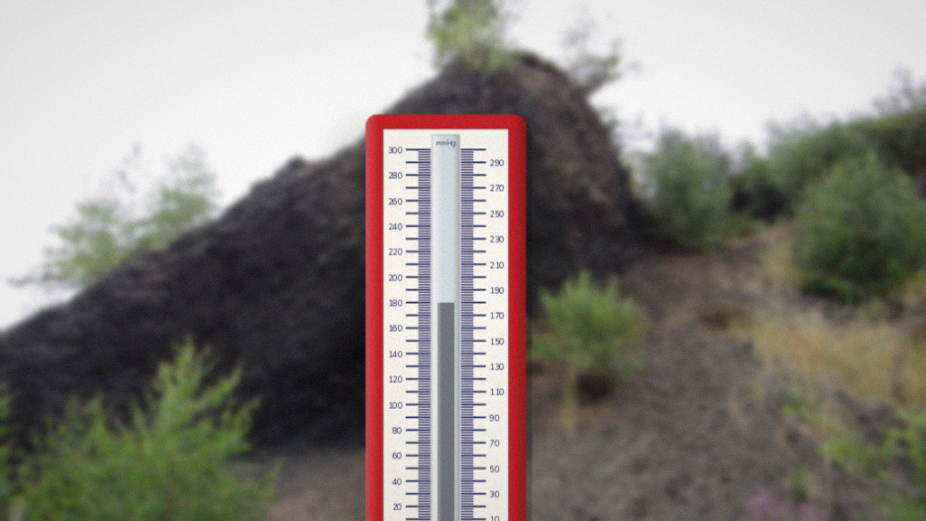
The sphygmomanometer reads 180 mmHg
